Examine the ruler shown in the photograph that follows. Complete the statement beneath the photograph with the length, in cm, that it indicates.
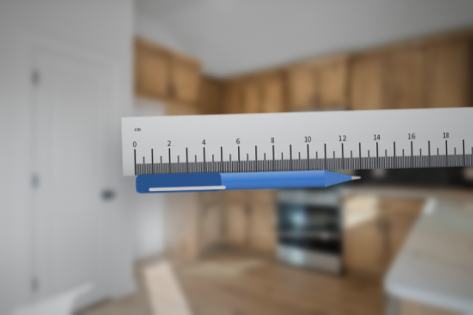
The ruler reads 13 cm
